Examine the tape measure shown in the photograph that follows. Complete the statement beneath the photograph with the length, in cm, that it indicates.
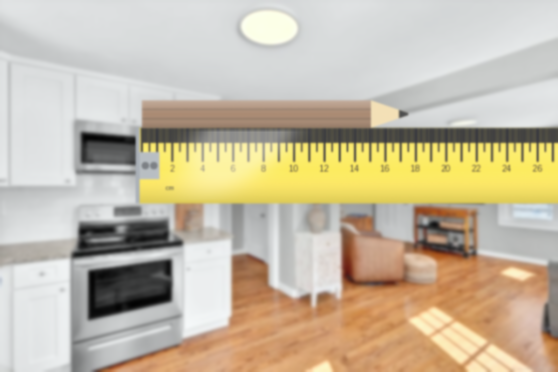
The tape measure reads 17.5 cm
